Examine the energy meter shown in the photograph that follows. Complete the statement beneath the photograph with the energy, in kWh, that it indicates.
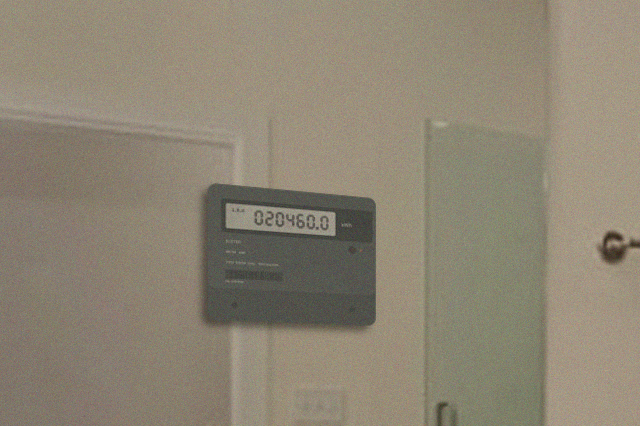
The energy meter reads 20460.0 kWh
